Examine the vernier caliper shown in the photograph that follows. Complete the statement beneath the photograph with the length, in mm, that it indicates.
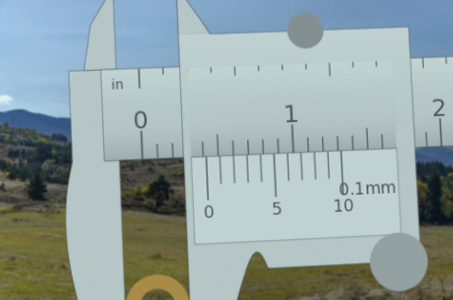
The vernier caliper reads 4.2 mm
